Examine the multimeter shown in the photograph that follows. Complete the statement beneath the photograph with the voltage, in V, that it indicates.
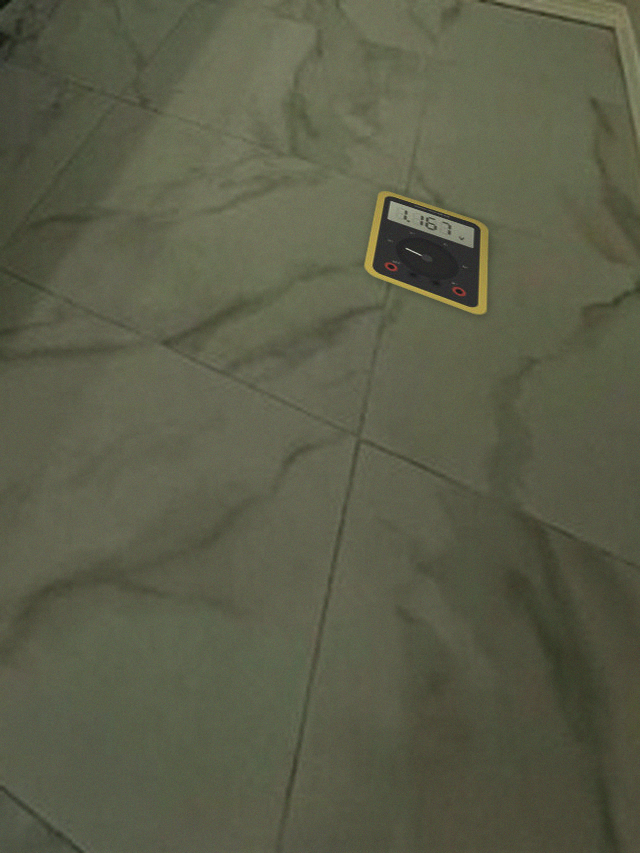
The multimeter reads 1.167 V
